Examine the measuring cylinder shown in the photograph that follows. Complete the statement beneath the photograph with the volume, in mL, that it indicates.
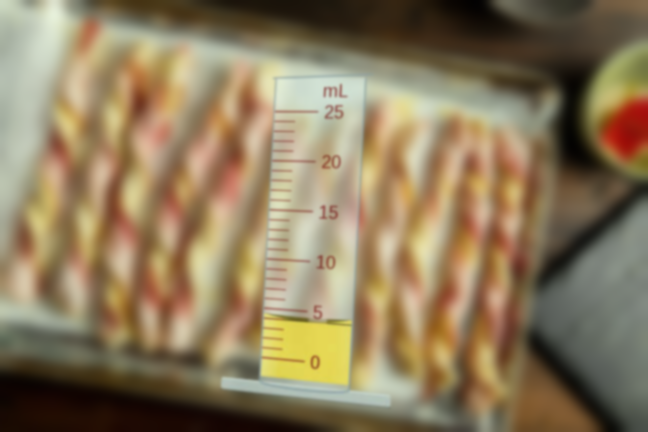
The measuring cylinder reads 4 mL
